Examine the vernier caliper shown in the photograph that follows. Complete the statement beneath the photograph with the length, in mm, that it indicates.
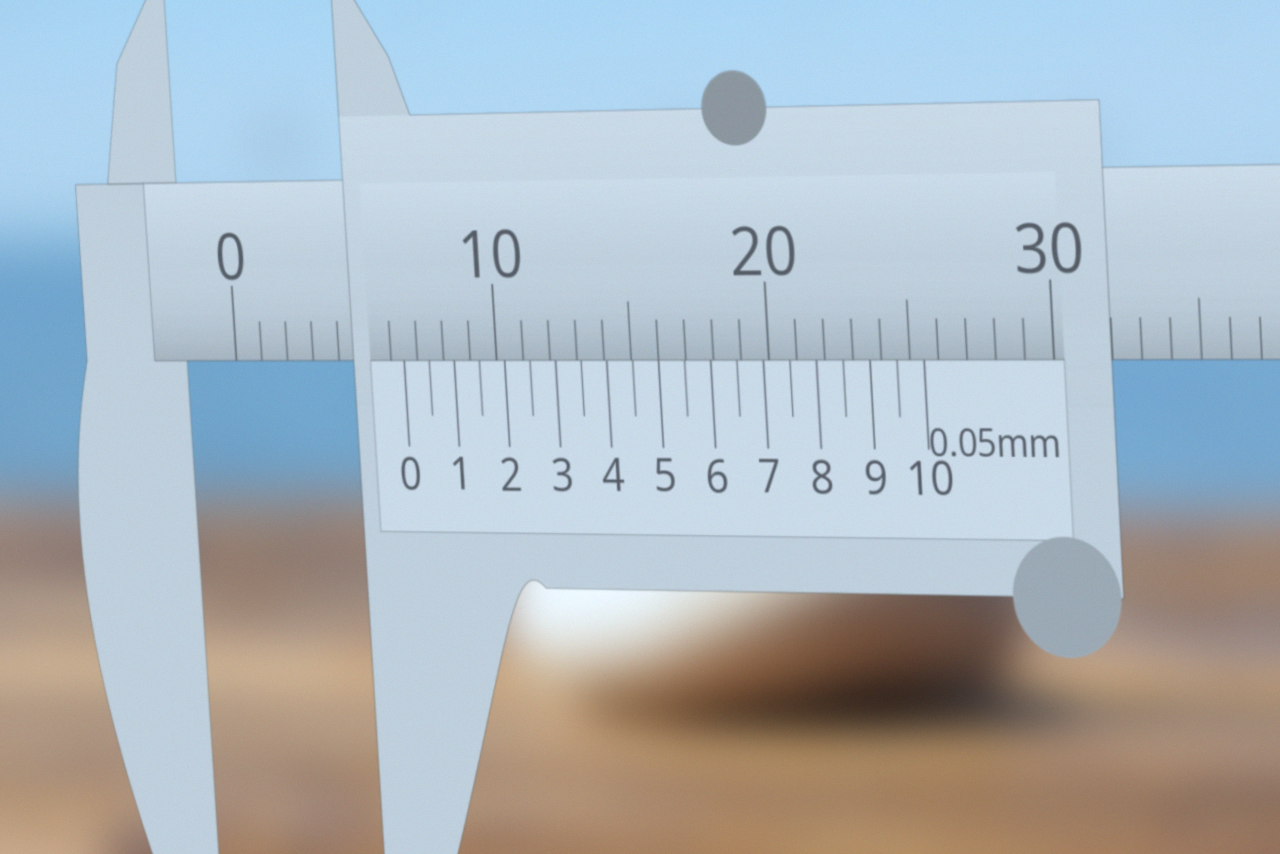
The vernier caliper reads 6.5 mm
